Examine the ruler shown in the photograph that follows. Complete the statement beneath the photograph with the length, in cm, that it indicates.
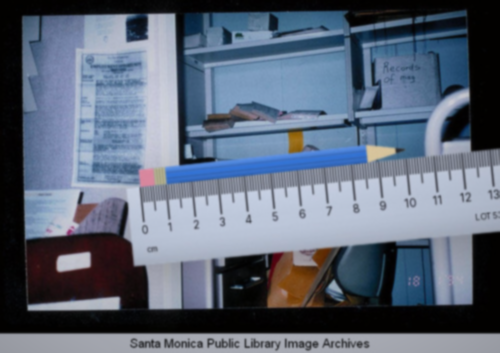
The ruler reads 10 cm
